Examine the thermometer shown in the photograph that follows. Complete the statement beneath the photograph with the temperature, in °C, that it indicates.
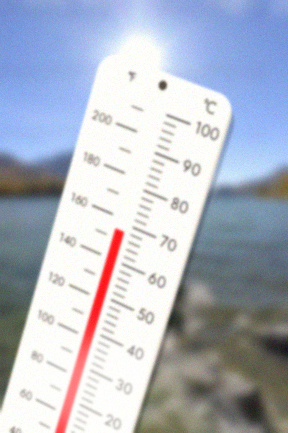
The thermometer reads 68 °C
